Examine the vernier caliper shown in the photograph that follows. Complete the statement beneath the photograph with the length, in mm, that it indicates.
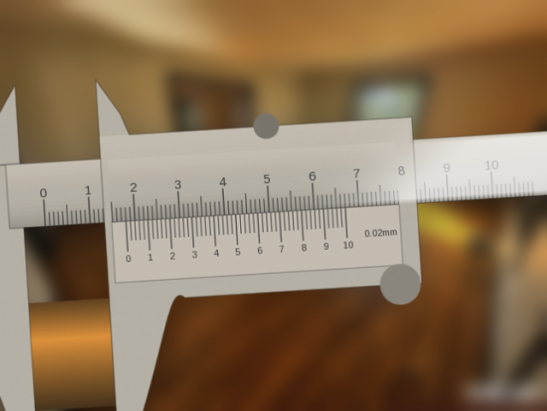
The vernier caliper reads 18.0 mm
